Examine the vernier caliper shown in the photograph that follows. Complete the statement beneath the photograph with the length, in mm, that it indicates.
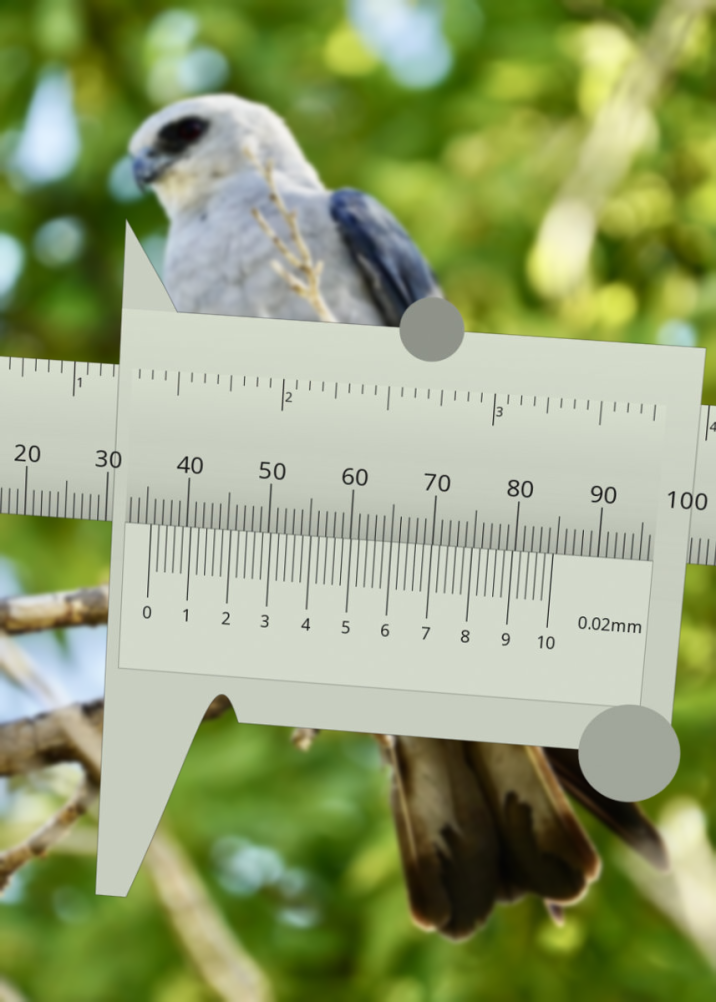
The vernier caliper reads 35.6 mm
